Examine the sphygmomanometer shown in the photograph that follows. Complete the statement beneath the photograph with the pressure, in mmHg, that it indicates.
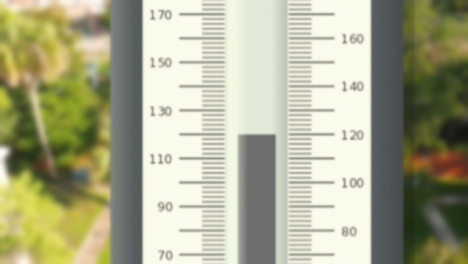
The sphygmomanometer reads 120 mmHg
